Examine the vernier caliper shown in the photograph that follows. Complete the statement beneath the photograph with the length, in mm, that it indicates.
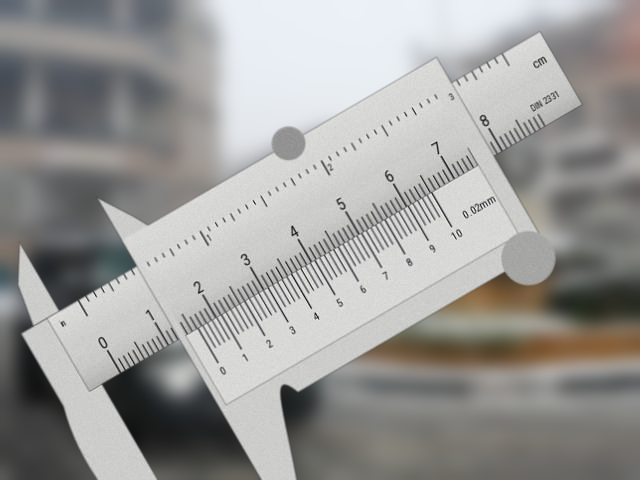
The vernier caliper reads 16.2 mm
